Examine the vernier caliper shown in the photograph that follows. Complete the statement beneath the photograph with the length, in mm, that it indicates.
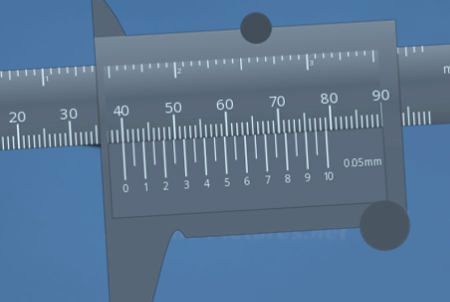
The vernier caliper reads 40.0 mm
